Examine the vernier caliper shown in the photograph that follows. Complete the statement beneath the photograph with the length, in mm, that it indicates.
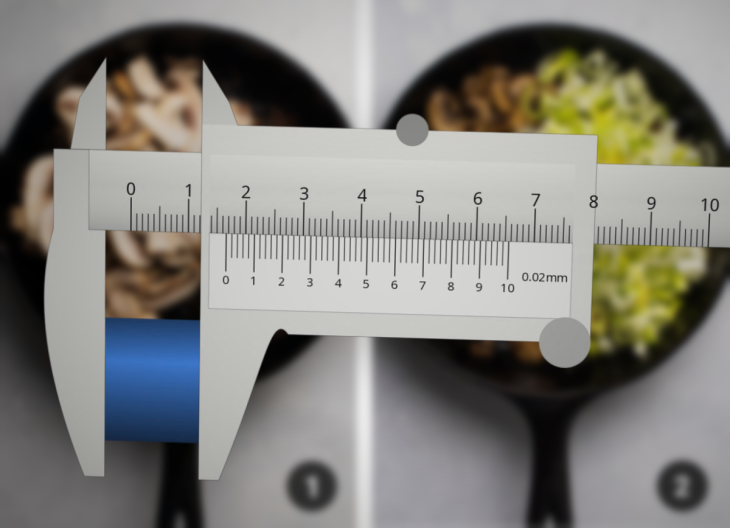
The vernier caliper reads 16.6 mm
